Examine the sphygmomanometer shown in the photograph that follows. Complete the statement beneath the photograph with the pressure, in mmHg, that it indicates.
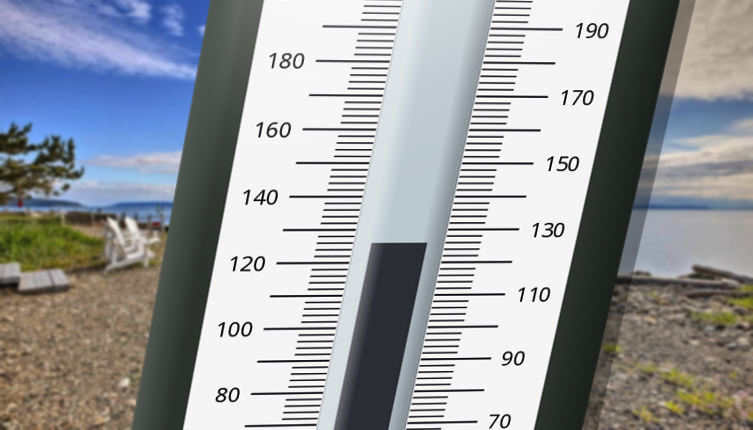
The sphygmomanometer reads 126 mmHg
